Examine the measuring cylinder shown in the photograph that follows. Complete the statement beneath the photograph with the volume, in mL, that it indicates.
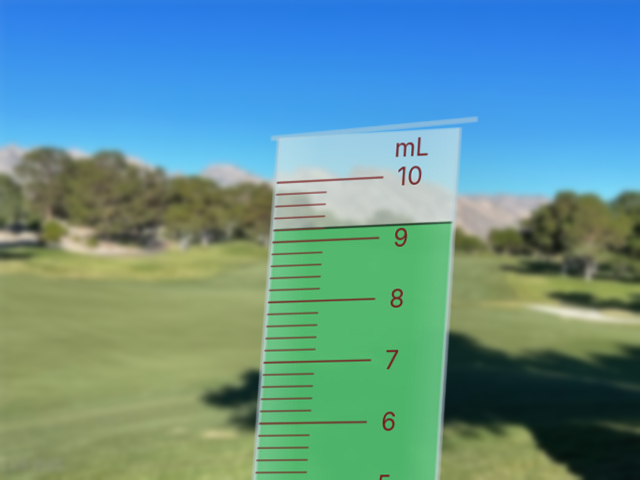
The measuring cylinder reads 9.2 mL
